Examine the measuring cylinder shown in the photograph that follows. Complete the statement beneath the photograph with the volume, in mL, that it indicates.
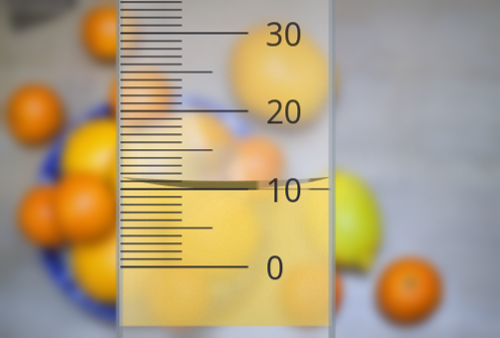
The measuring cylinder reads 10 mL
